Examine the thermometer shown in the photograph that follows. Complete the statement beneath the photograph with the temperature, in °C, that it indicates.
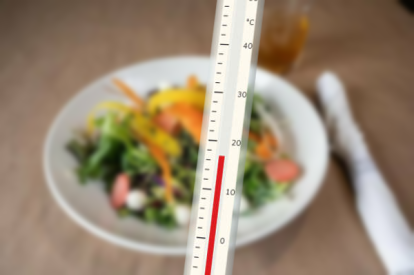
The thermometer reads 17 °C
